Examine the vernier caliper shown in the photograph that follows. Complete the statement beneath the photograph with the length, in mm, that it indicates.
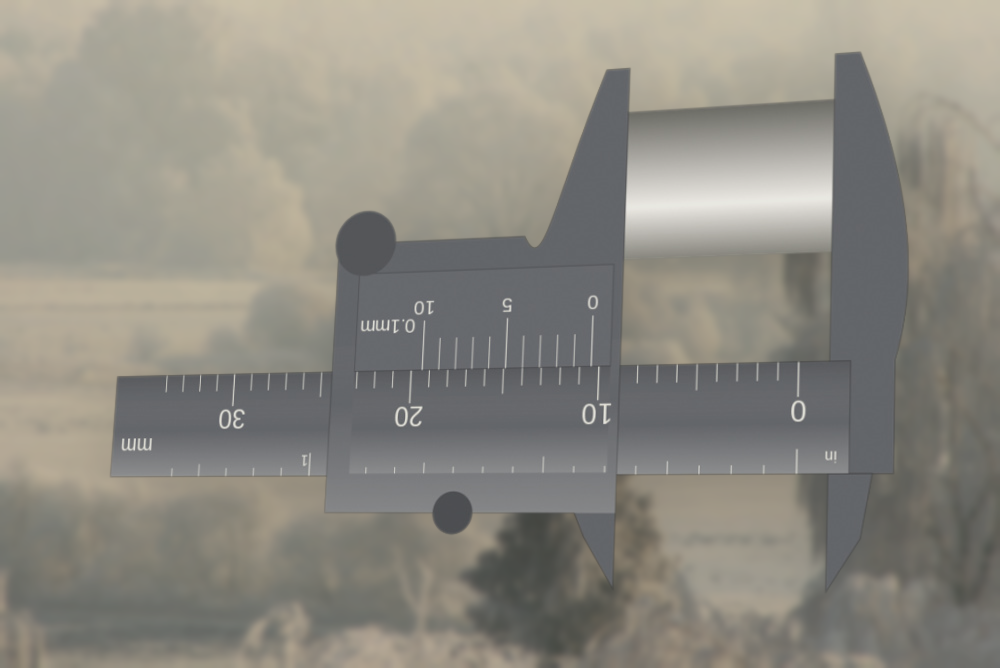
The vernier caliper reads 10.4 mm
